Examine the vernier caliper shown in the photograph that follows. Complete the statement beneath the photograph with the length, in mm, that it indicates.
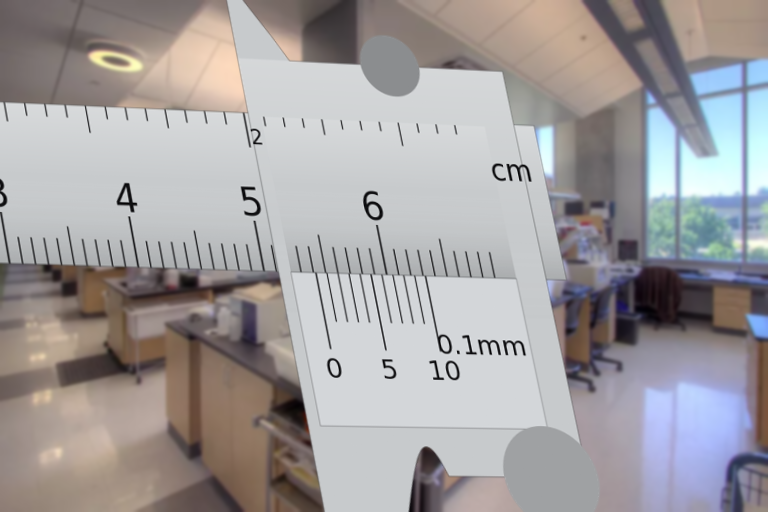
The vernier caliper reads 54.2 mm
